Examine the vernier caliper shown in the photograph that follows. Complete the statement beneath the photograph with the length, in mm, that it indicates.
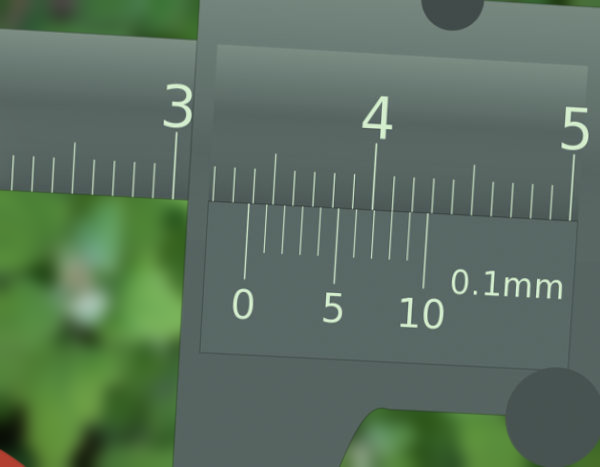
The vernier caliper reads 33.8 mm
